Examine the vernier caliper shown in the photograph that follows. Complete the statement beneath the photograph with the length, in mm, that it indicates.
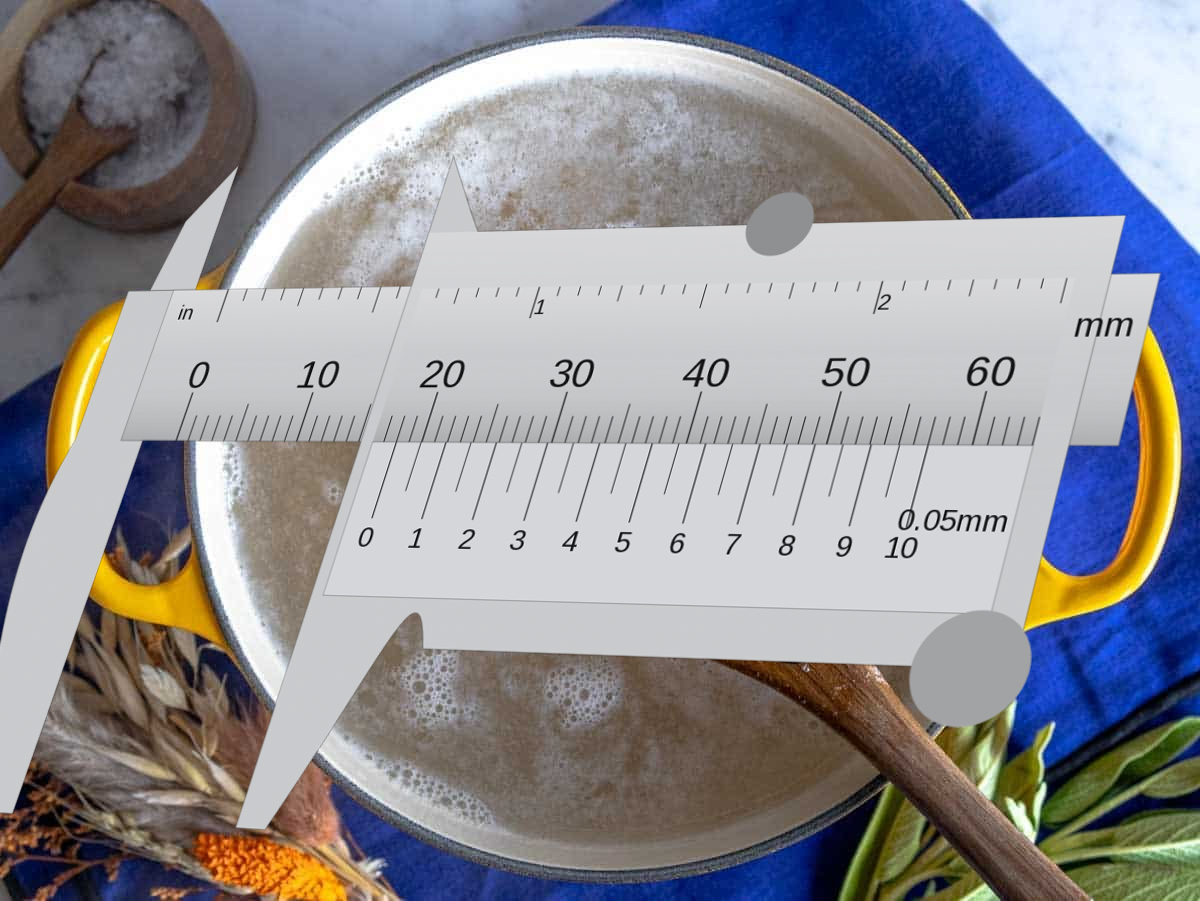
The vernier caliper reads 18.0 mm
